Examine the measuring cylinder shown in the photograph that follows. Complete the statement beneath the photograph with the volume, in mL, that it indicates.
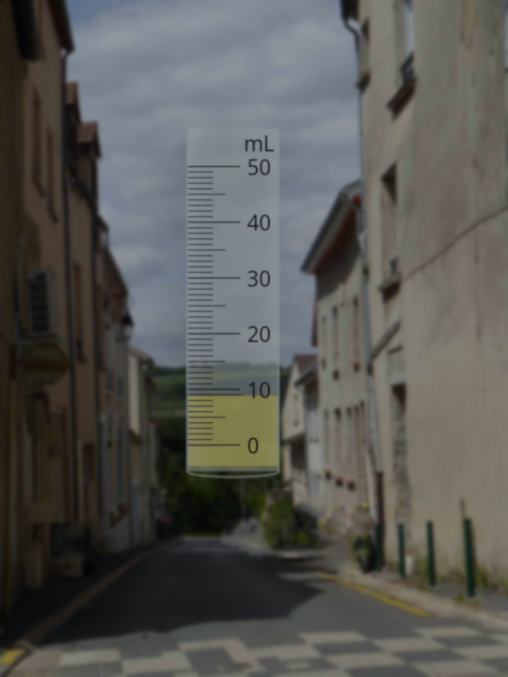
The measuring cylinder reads 9 mL
